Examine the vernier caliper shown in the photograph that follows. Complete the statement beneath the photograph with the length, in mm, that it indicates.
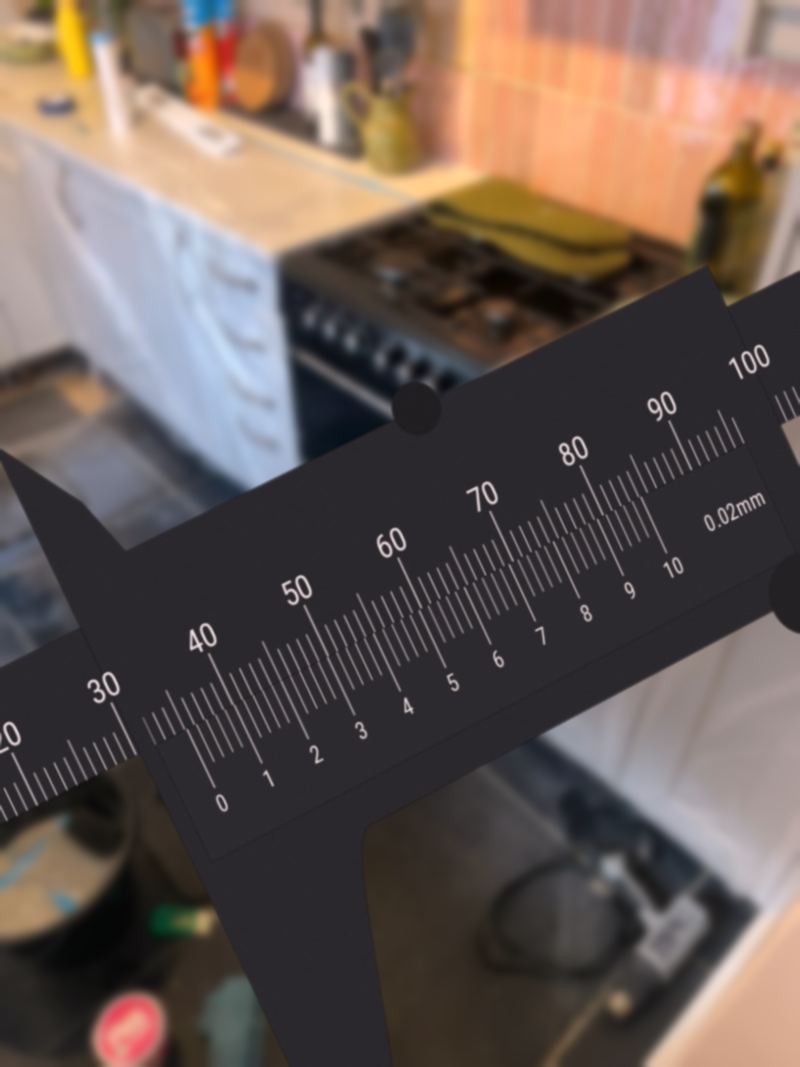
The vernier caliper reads 35.2 mm
